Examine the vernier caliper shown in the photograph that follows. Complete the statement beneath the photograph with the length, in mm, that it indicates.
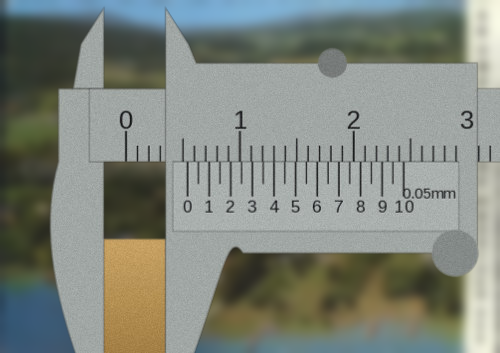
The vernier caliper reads 5.4 mm
